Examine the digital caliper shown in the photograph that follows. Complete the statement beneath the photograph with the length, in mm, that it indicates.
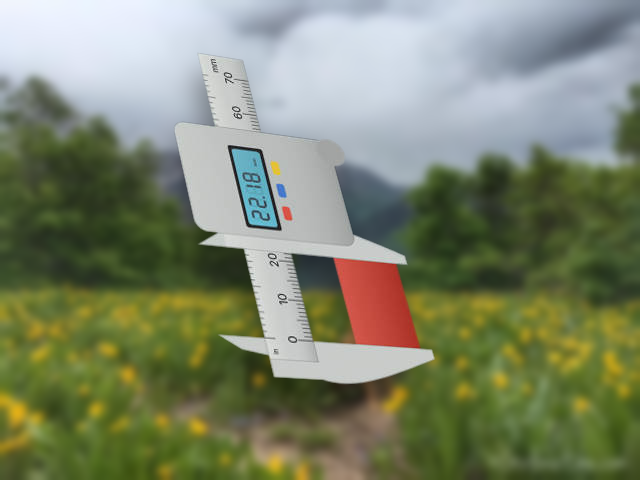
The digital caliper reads 22.18 mm
